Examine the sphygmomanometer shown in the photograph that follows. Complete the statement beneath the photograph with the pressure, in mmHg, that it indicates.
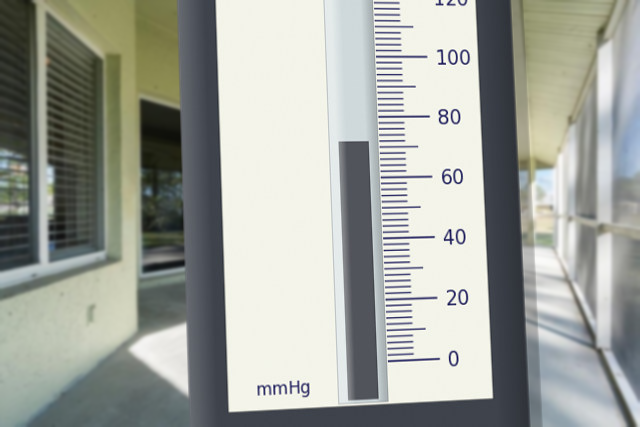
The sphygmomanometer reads 72 mmHg
